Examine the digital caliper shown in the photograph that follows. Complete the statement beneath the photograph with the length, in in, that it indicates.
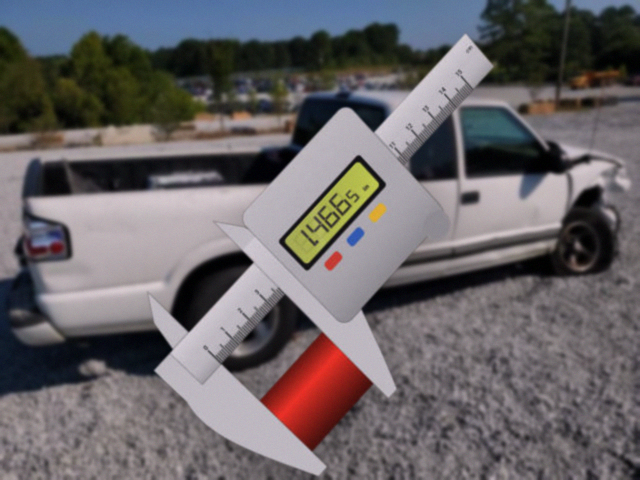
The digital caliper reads 1.4665 in
